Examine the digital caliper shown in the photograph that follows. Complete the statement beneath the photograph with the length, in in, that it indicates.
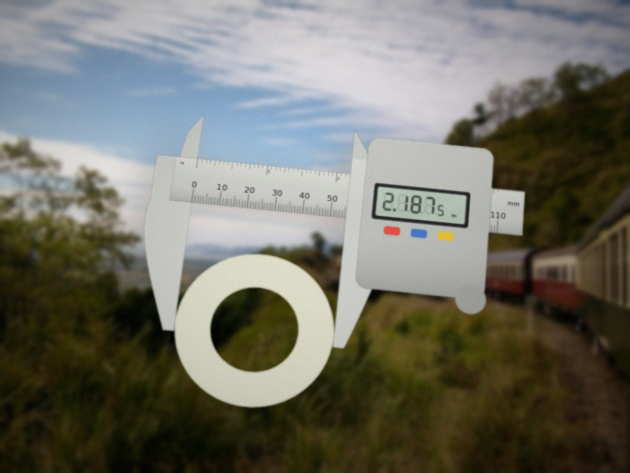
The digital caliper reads 2.1875 in
